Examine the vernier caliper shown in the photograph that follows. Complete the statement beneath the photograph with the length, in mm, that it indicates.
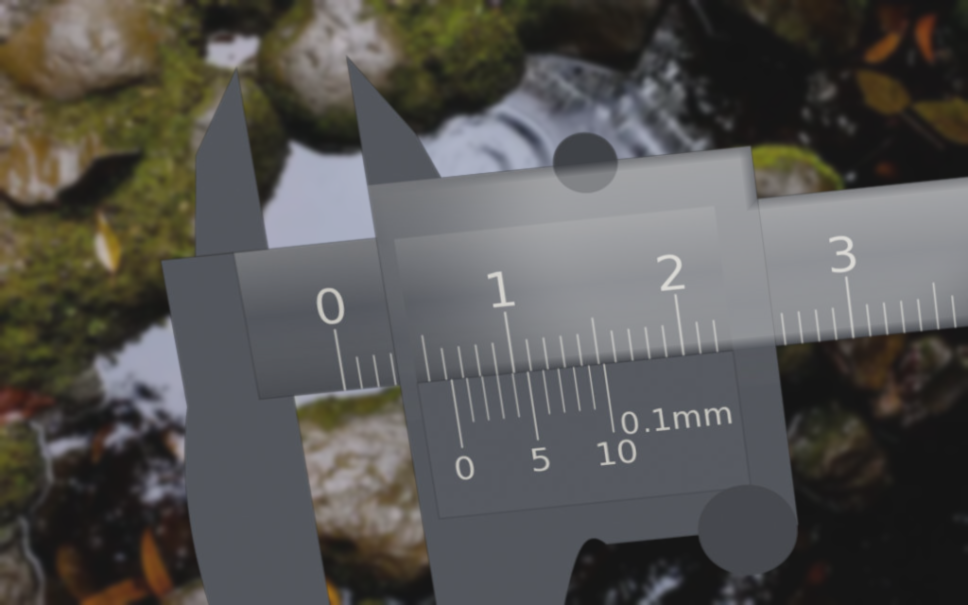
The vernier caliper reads 6.3 mm
